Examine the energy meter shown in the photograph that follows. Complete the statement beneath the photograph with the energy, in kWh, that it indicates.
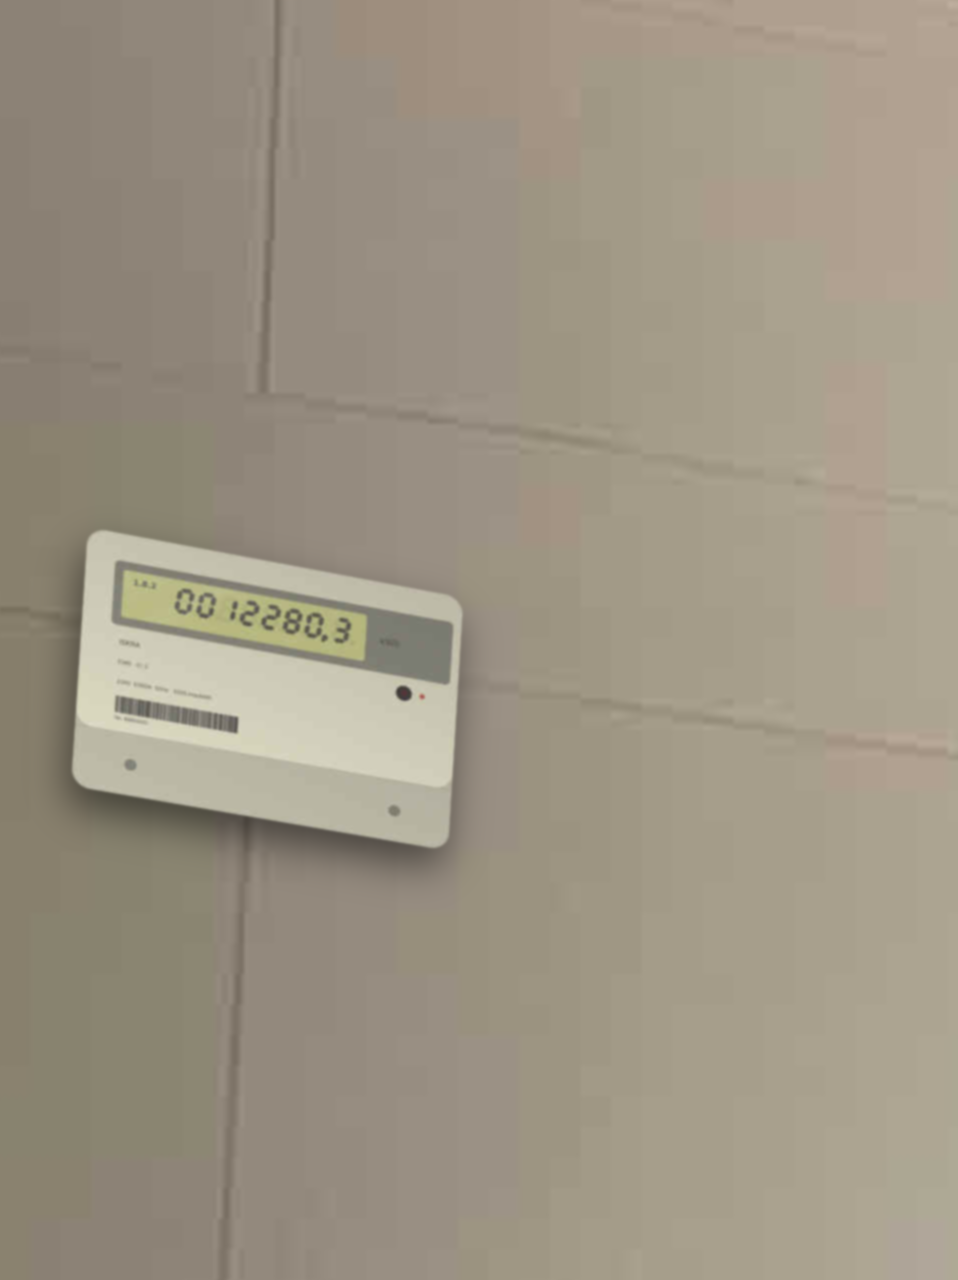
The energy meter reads 12280.3 kWh
